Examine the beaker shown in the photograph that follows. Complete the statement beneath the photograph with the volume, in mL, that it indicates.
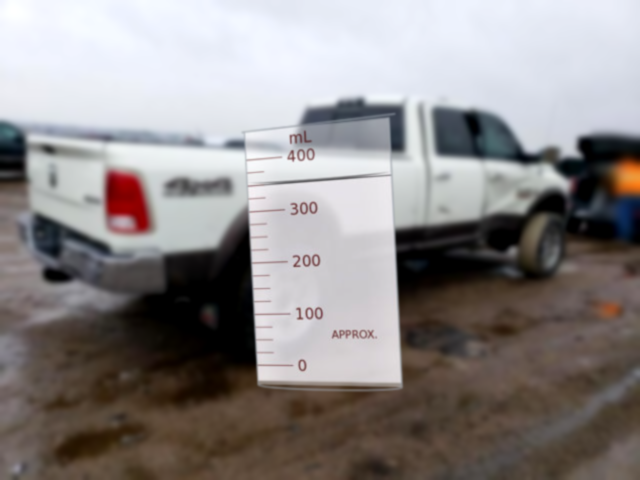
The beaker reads 350 mL
